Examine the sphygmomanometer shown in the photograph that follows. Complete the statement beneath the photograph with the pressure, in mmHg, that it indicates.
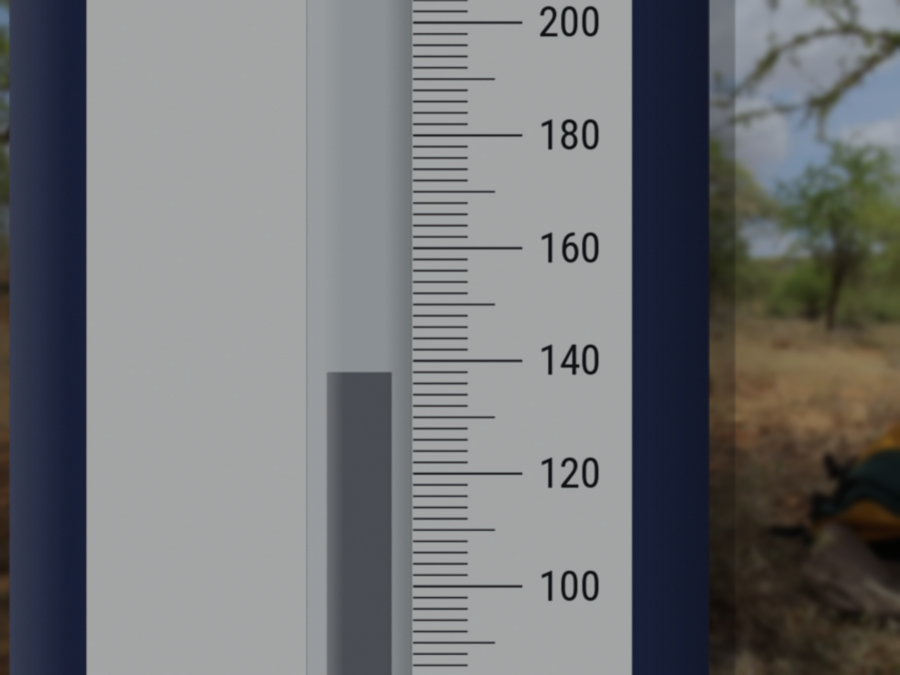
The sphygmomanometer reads 138 mmHg
